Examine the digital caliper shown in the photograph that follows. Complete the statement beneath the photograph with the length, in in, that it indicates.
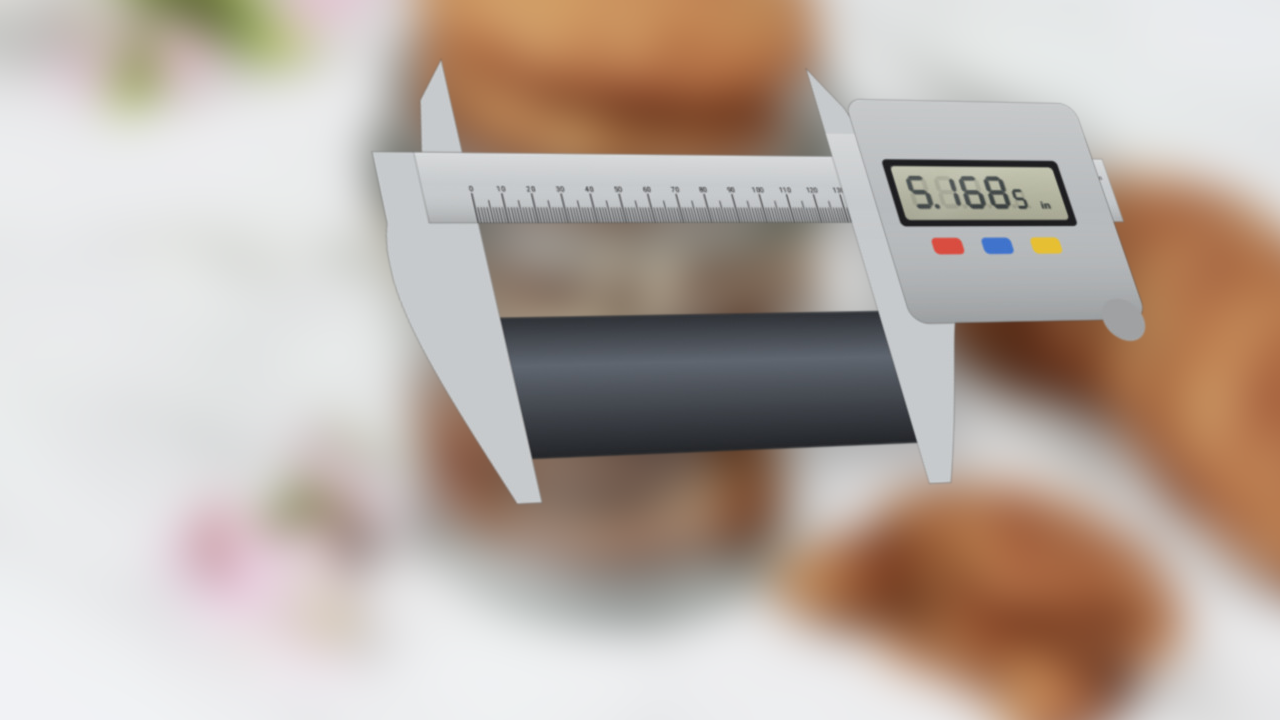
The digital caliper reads 5.1685 in
